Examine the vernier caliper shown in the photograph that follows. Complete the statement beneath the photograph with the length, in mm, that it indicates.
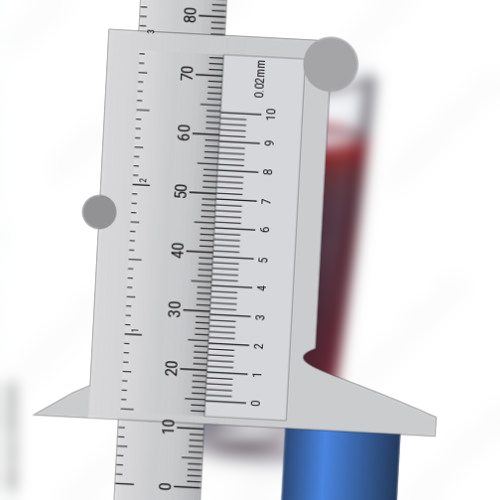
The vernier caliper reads 14.8 mm
